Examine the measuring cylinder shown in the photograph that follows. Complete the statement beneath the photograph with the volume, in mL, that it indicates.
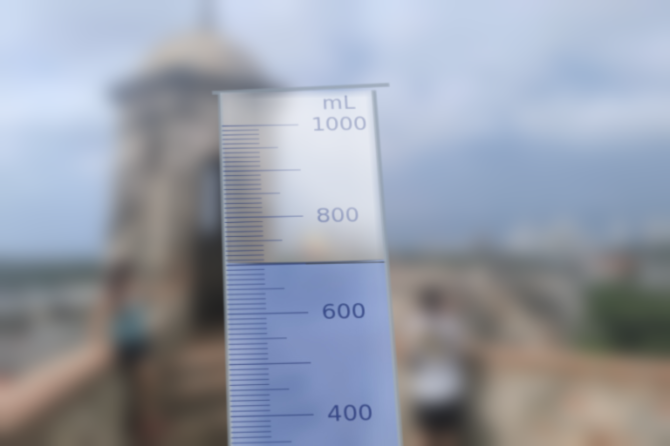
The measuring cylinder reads 700 mL
